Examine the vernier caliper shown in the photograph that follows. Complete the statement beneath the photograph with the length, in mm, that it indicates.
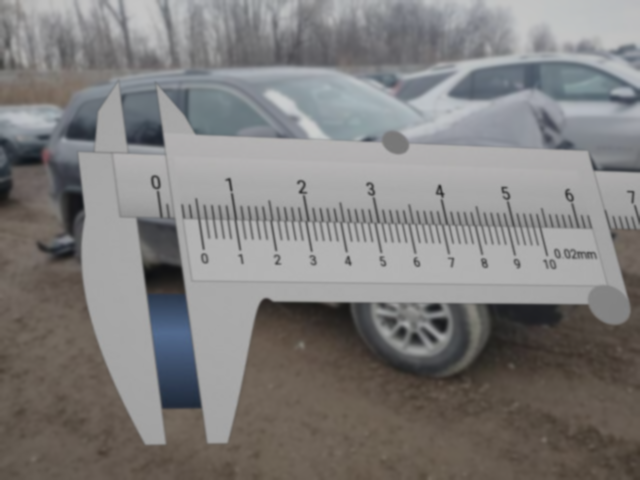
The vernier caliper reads 5.0 mm
